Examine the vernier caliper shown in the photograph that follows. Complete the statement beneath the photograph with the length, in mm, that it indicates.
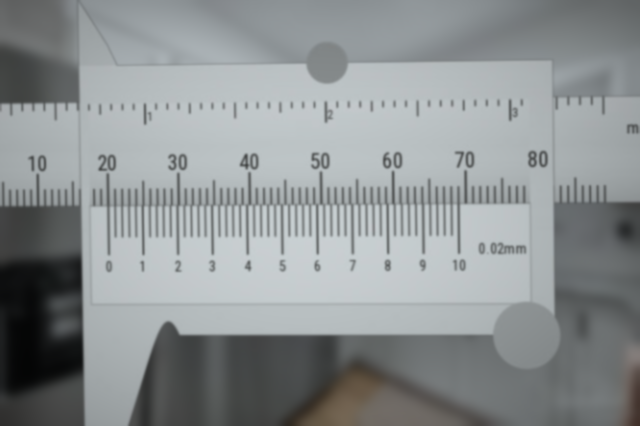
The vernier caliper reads 20.0 mm
